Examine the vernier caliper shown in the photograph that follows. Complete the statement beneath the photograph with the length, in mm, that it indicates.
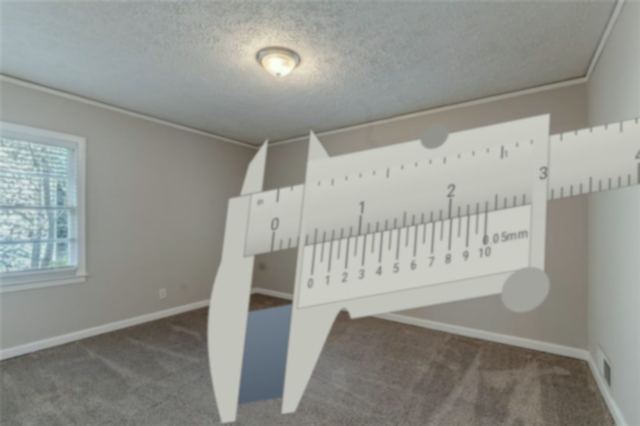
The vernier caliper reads 5.0 mm
